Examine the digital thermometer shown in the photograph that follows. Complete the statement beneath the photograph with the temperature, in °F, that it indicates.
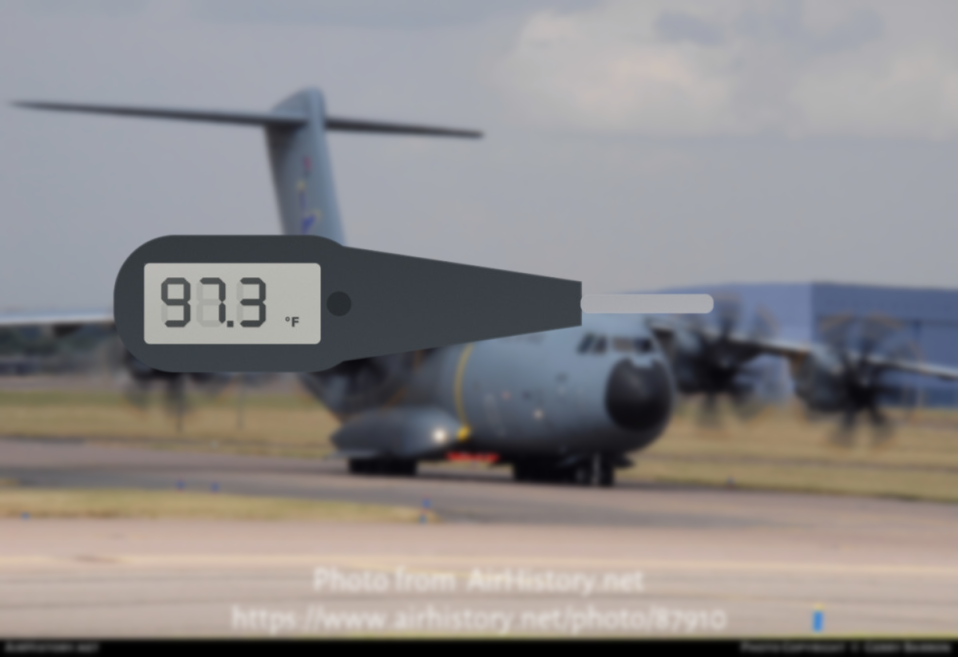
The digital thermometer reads 97.3 °F
